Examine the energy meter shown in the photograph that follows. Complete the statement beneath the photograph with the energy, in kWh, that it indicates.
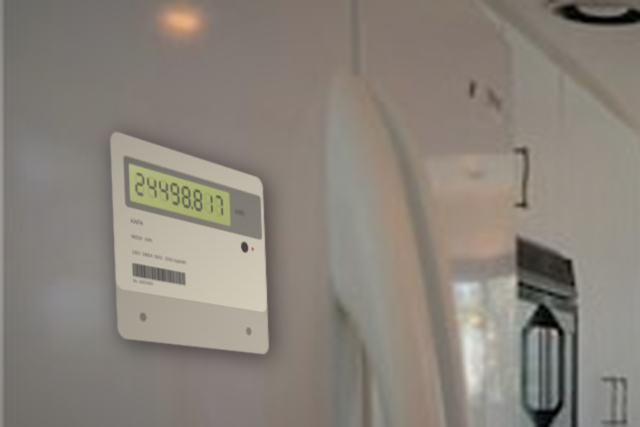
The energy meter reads 24498.817 kWh
